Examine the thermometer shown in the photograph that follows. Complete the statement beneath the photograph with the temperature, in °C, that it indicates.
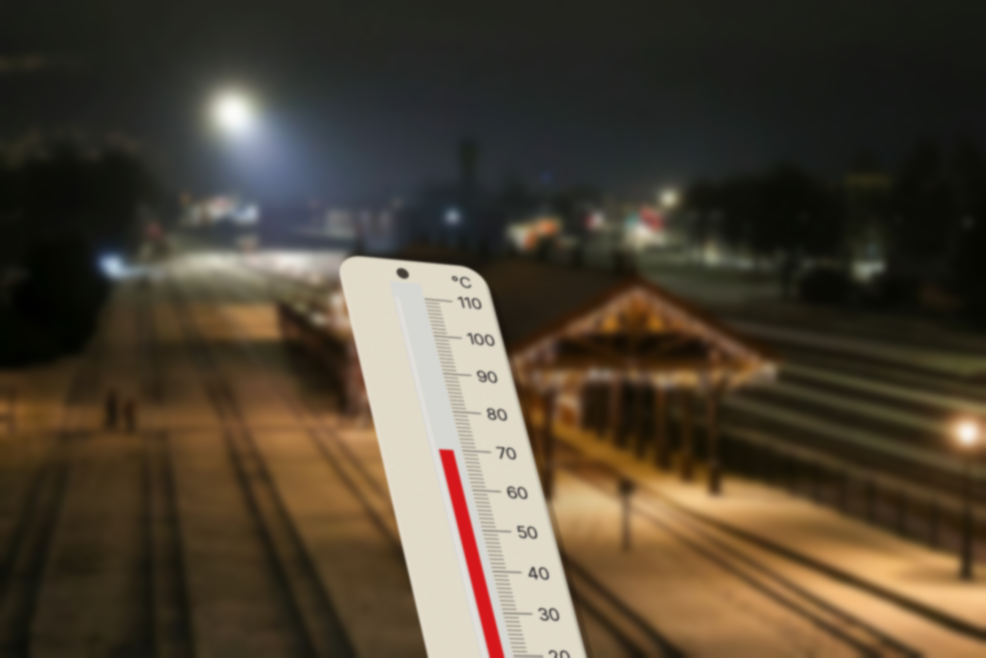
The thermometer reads 70 °C
